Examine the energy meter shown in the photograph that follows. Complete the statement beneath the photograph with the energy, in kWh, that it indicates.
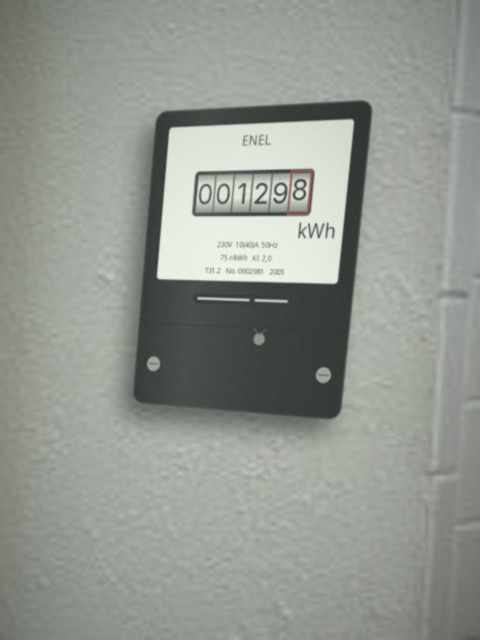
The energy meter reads 129.8 kWh
